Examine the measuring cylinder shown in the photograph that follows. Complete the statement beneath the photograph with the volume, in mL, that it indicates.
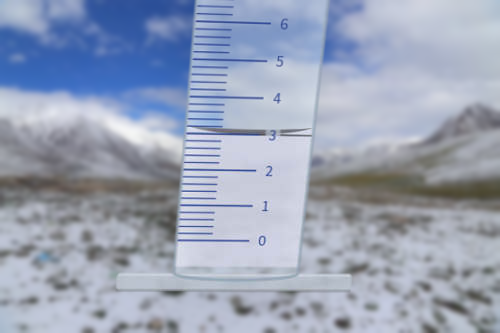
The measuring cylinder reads 3 mL
